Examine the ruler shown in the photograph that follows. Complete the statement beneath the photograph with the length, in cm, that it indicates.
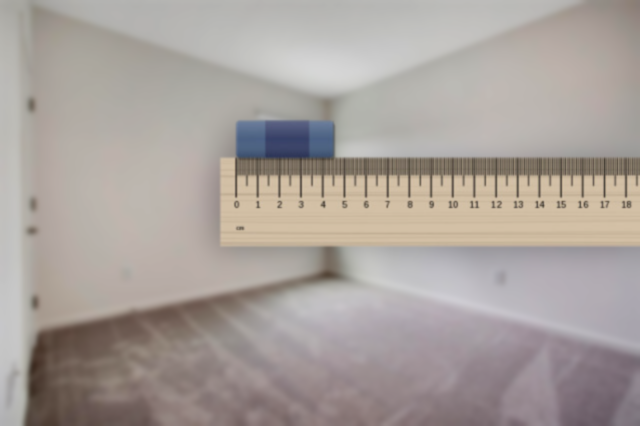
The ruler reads 4.5 cm
